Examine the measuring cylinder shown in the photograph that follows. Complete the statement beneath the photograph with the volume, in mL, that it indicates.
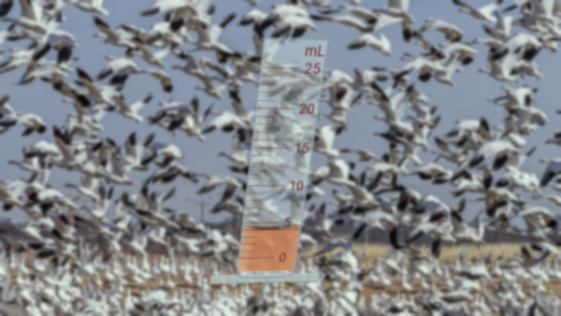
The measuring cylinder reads 4 mL
